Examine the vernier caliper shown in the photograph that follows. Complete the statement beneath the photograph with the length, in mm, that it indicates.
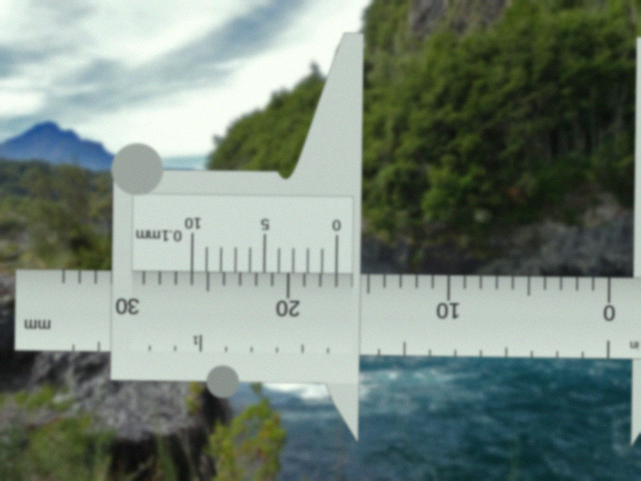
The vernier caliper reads 17.0 mm
